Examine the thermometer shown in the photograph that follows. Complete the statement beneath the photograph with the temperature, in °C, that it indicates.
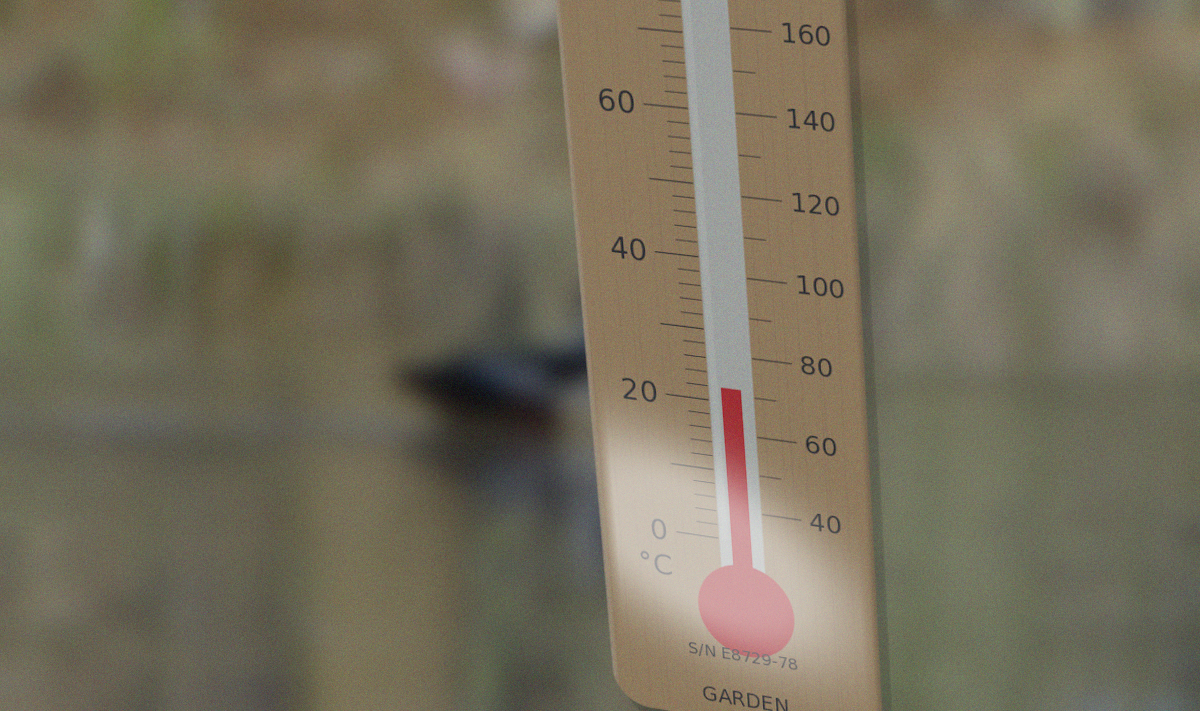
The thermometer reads 22 °C
